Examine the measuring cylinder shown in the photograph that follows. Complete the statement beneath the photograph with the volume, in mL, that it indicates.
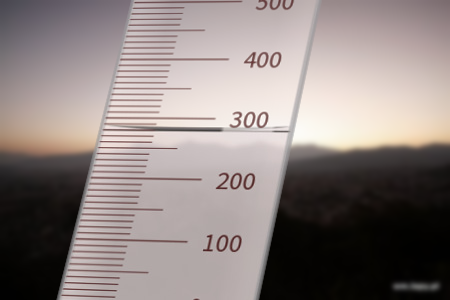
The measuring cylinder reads 280 mL
